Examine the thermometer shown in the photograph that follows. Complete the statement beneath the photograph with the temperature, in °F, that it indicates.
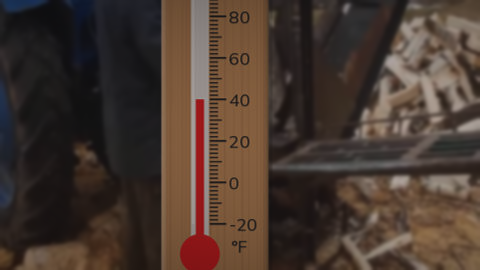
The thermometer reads 40 °F
